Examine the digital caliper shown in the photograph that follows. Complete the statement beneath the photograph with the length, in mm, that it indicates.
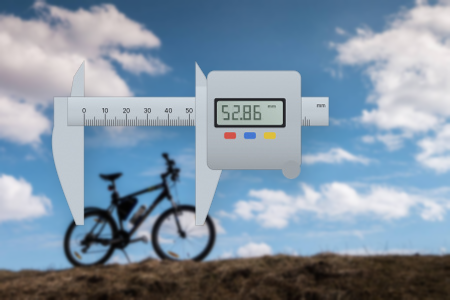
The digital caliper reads 52.86 mm
